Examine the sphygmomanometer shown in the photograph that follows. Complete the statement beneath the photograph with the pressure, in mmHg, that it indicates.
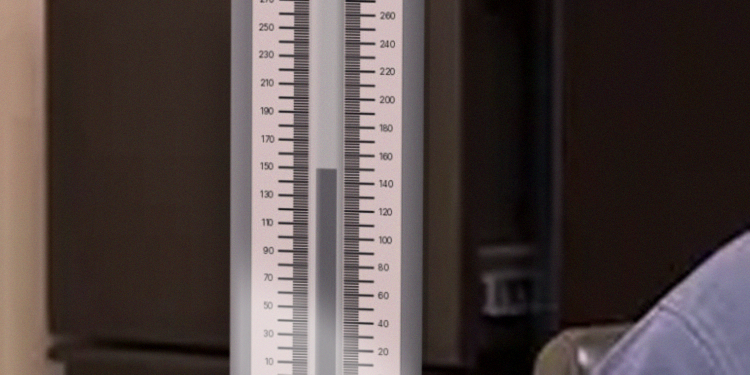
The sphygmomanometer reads 150 mmHg
